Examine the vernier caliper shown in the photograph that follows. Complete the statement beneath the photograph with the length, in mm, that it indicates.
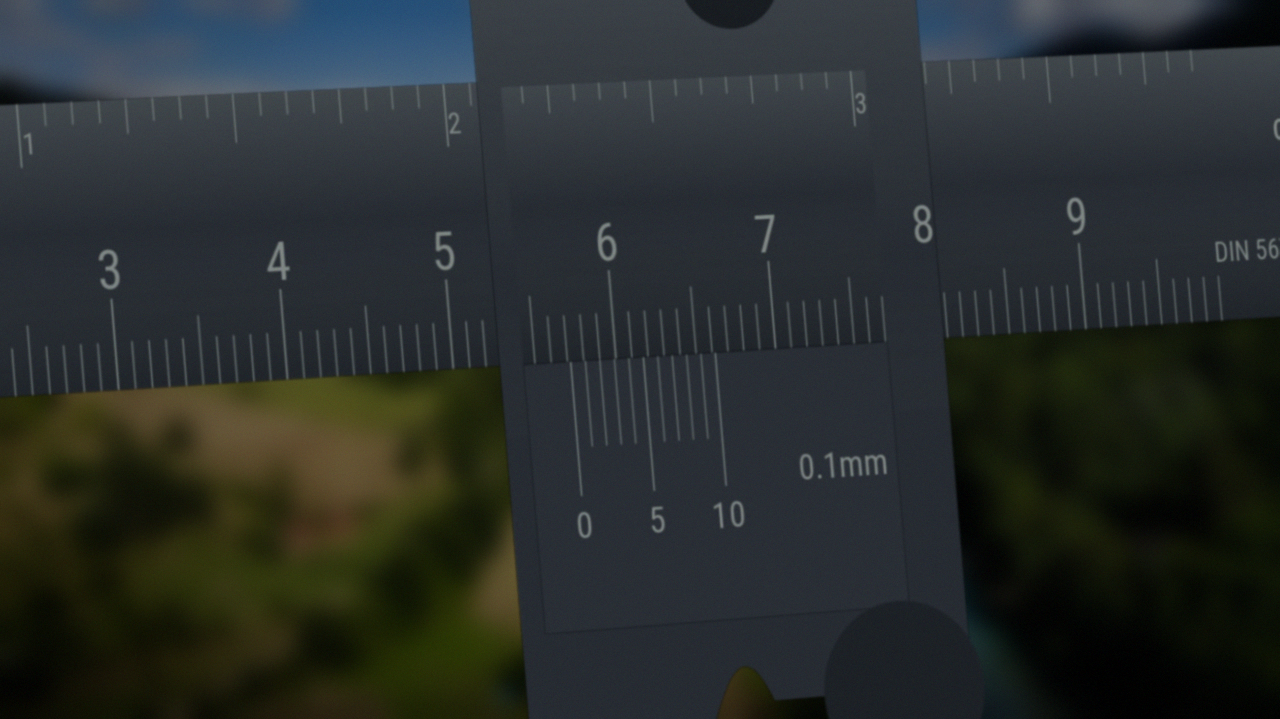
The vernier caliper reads 57.2 mm
